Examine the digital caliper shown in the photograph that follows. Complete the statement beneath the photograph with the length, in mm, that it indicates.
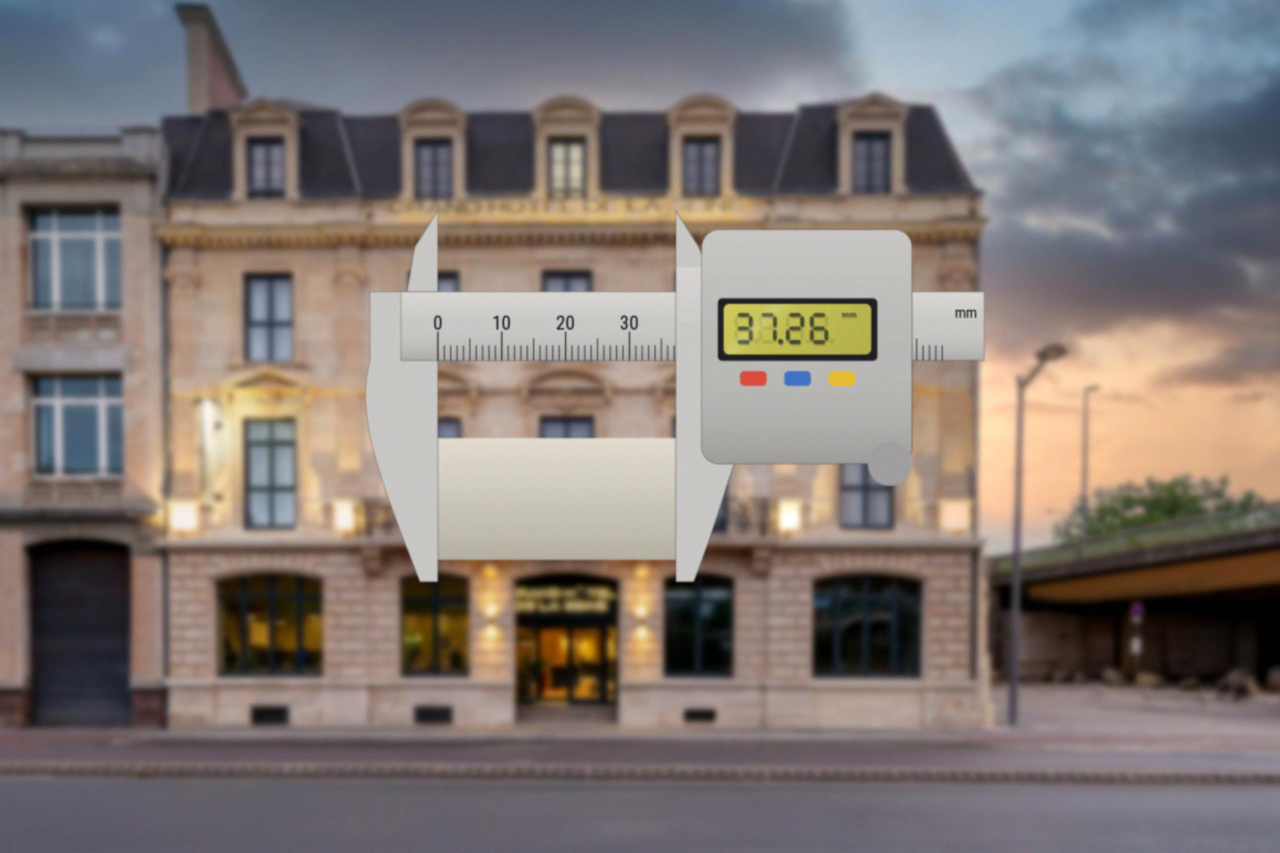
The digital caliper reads 37.26 mm
